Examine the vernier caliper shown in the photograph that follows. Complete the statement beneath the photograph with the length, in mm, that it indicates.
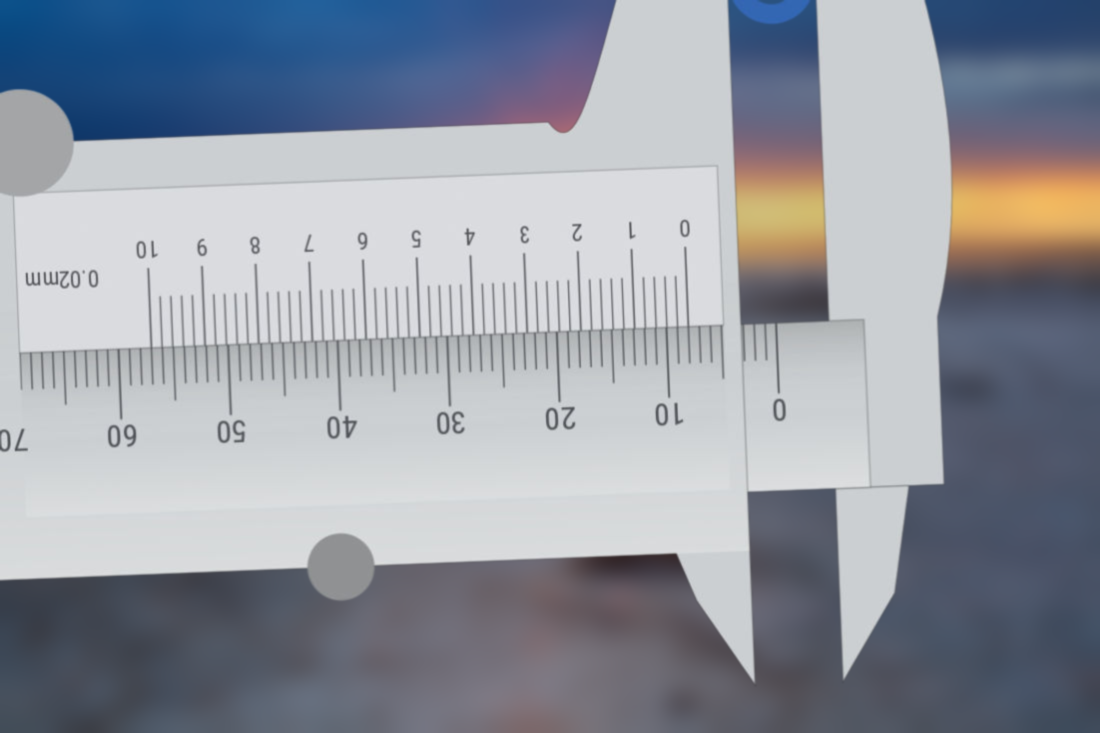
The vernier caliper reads 8.0 mm
